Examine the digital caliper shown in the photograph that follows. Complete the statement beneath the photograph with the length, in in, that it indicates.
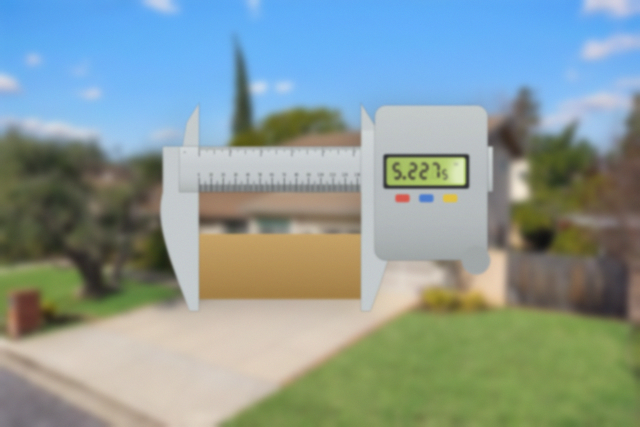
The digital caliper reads 5.2275 in
